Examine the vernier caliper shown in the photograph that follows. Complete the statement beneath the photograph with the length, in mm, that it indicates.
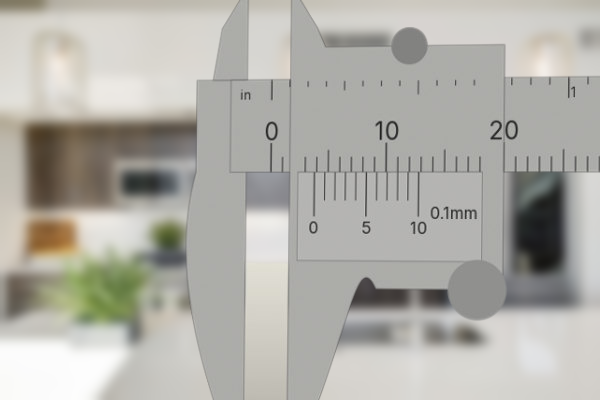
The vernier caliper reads 3.8 mm
